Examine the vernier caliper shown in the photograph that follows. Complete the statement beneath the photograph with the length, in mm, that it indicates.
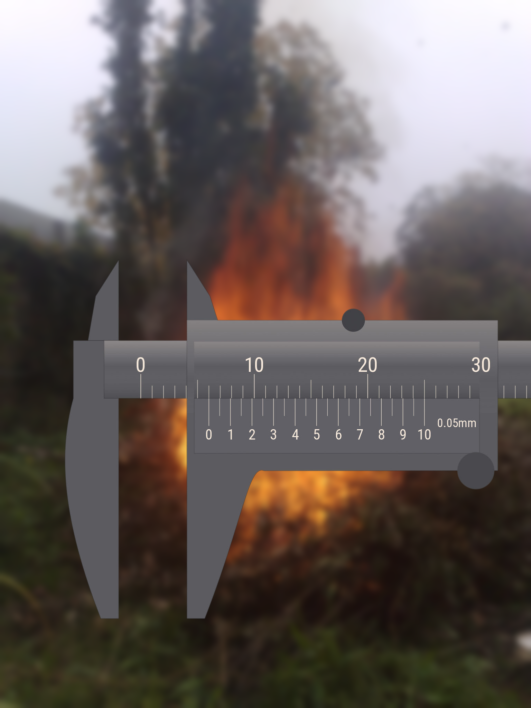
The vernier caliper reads 6.0 mm
